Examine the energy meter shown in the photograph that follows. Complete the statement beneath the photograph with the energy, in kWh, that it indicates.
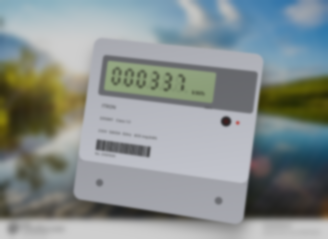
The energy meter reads 337 kWh
